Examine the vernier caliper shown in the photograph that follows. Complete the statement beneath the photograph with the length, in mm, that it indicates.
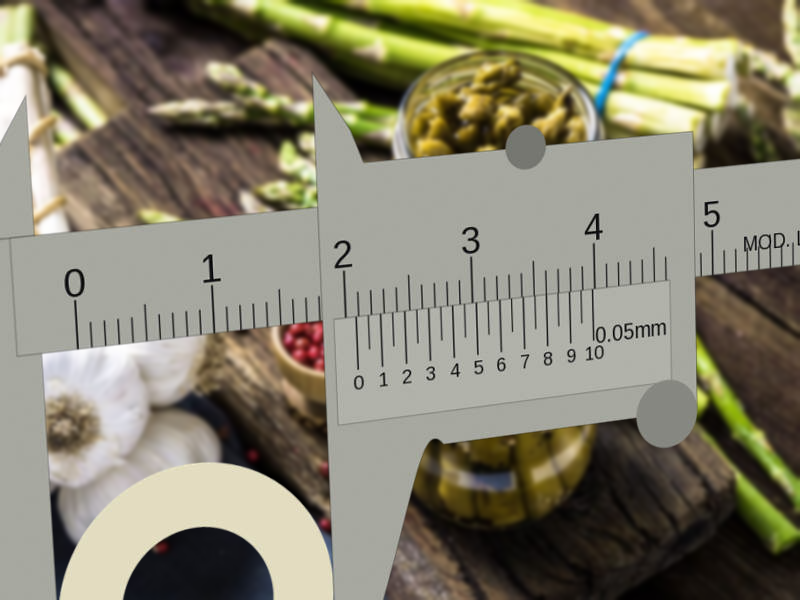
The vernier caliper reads 20.8 mm
